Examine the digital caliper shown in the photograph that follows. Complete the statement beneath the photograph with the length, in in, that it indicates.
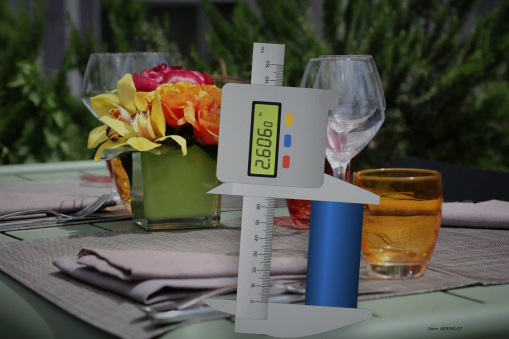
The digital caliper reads 2.6060 in
